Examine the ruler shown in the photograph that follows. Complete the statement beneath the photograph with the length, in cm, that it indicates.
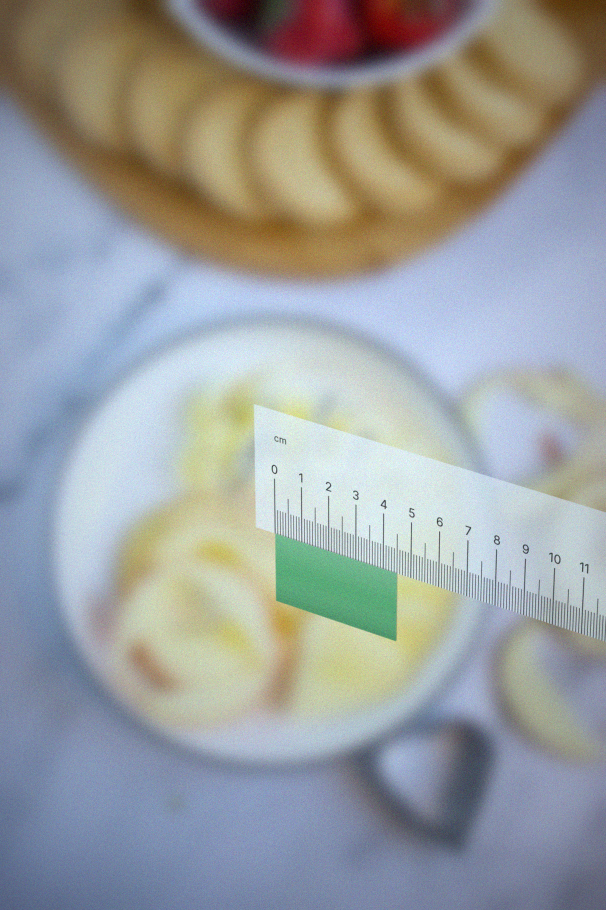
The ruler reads 4.5 cm
